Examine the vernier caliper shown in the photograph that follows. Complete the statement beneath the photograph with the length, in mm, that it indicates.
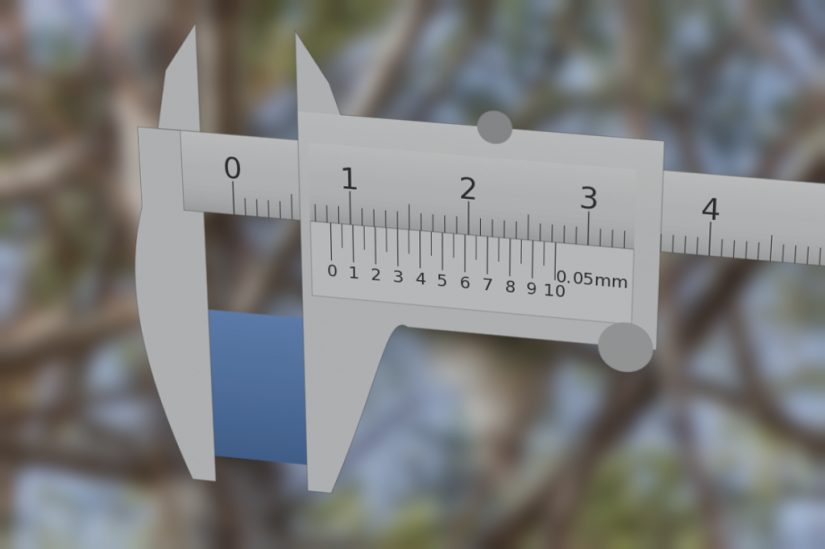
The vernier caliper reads 8.3 mm
